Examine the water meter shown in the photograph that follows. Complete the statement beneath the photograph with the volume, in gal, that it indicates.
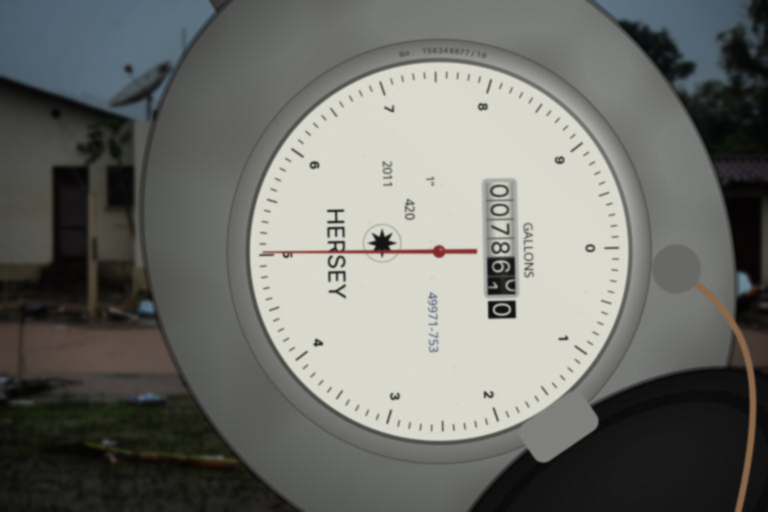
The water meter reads 78605.0 gal
